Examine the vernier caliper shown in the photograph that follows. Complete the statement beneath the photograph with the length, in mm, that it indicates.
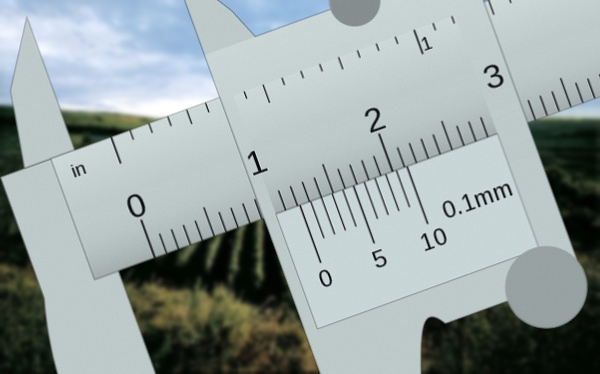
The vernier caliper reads 12.2 mm
